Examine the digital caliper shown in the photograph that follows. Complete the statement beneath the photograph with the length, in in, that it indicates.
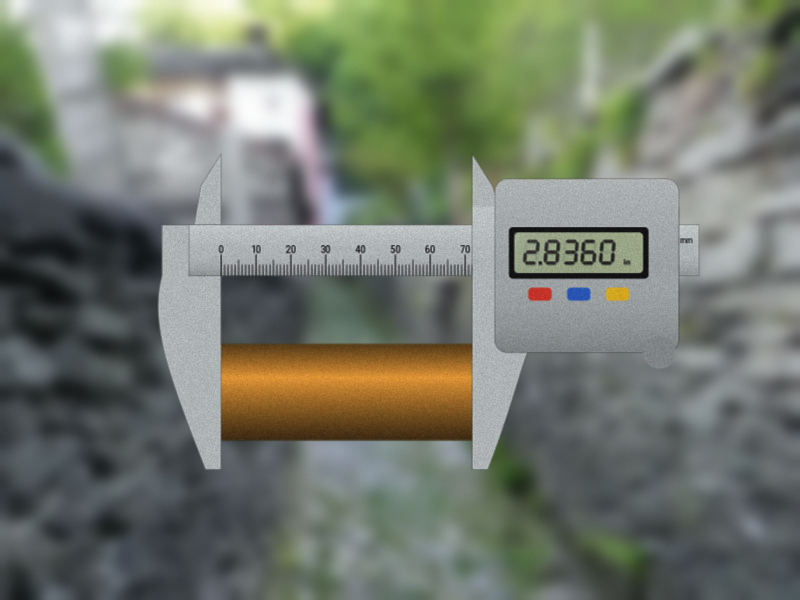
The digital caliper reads 2.8360 in
